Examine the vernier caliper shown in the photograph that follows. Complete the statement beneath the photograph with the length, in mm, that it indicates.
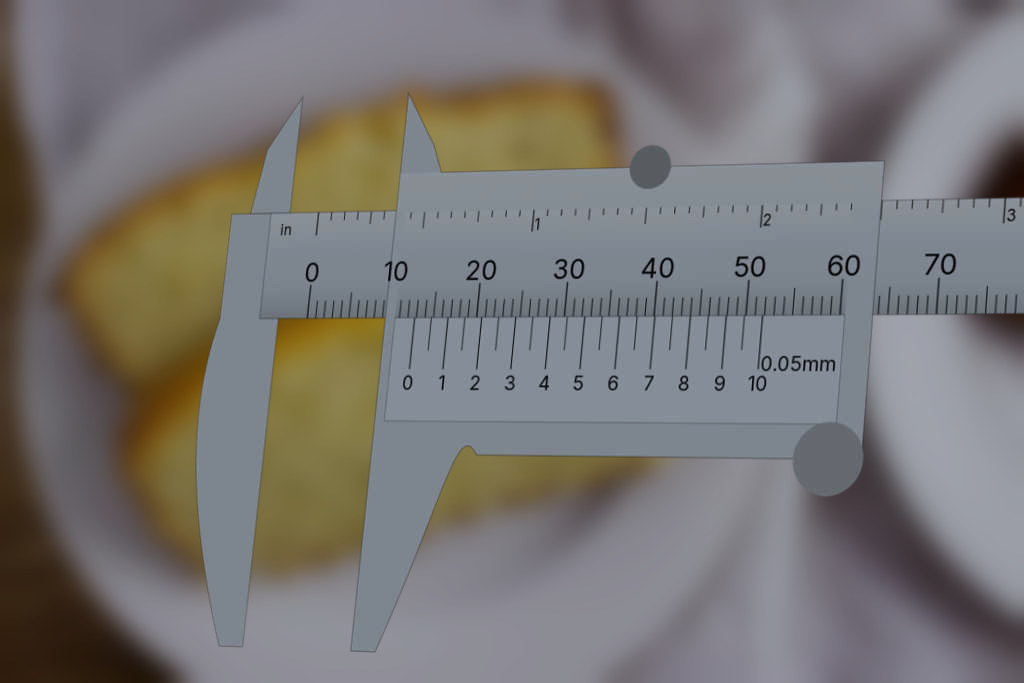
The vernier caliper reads 12.8 mm
